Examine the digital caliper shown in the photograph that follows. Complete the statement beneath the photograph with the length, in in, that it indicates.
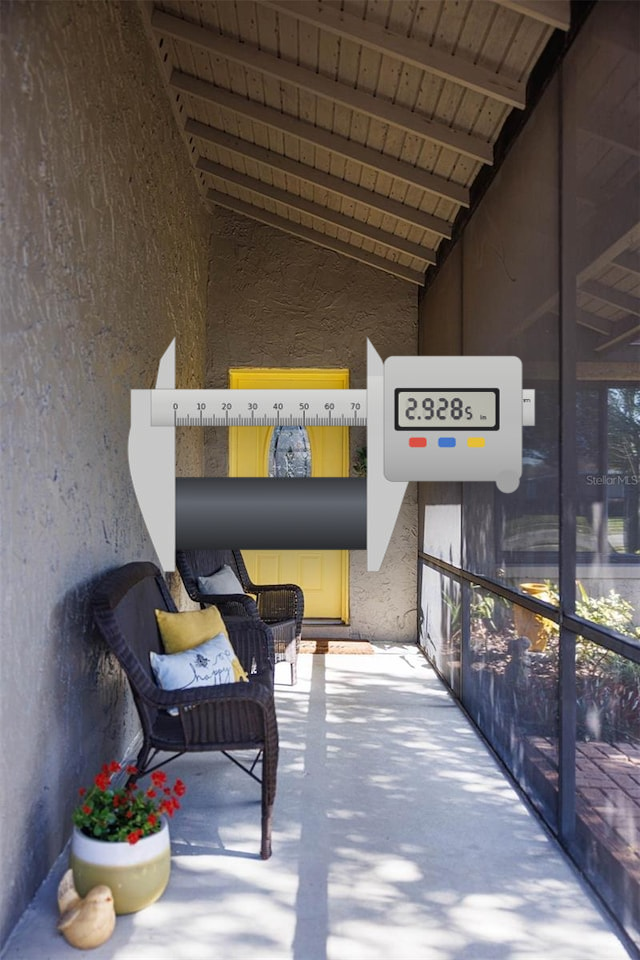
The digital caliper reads 2.9285 in
